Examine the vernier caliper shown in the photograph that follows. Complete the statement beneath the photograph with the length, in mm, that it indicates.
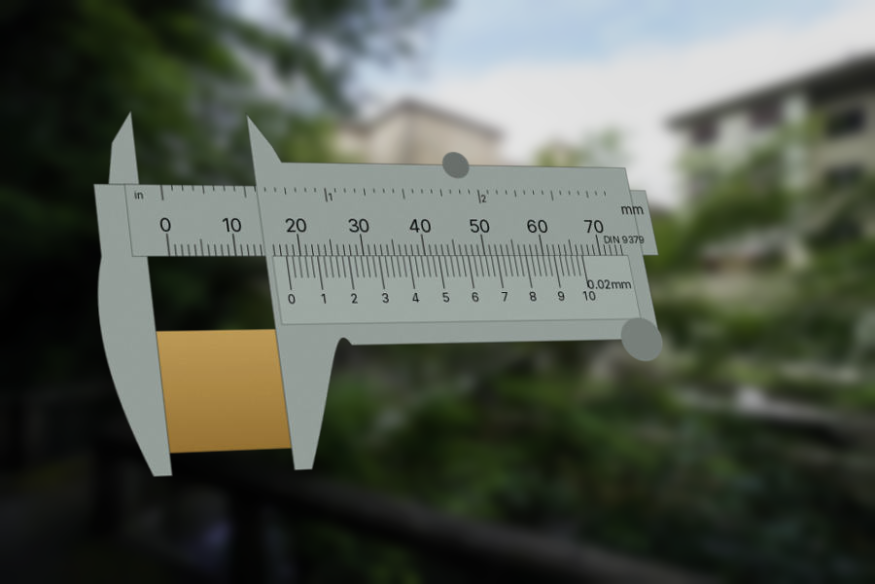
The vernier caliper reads 17.8 mm
